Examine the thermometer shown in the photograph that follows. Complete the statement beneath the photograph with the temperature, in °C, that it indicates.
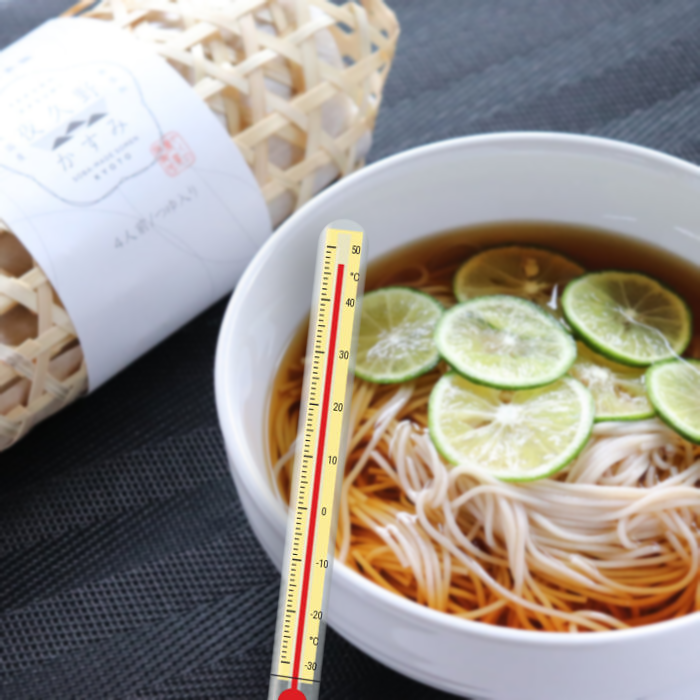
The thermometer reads 47 °C
